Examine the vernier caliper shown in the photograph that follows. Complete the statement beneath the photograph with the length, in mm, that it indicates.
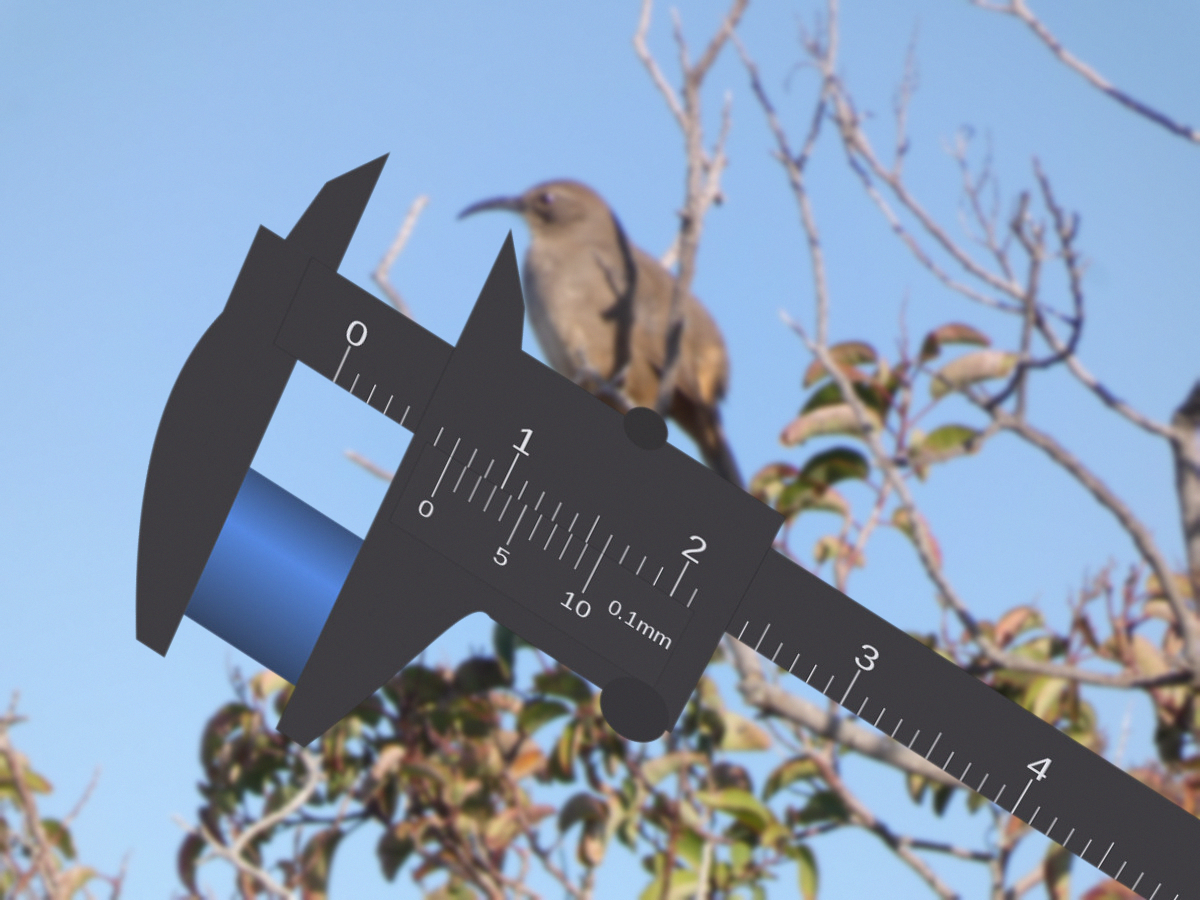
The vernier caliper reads 7.0 mm
